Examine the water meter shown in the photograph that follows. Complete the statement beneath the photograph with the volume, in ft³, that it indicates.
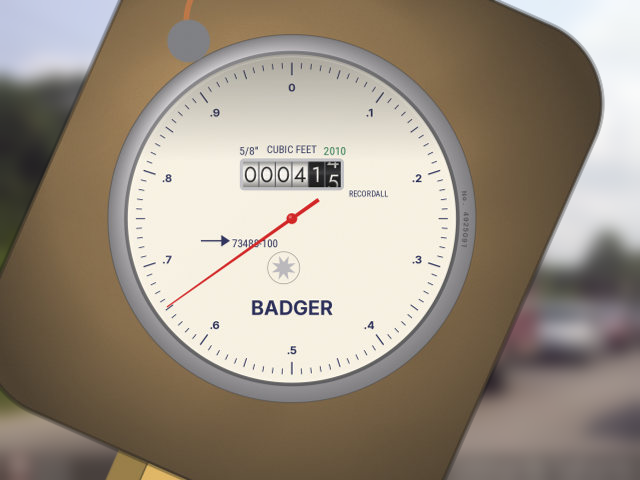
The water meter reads 414.65 ft³
